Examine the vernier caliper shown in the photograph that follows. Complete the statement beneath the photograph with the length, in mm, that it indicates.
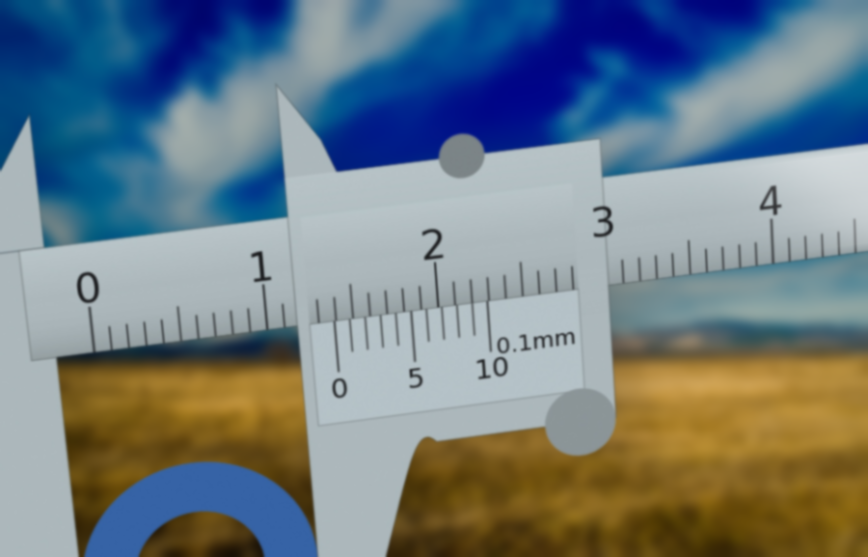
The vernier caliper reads 13.9 mm
